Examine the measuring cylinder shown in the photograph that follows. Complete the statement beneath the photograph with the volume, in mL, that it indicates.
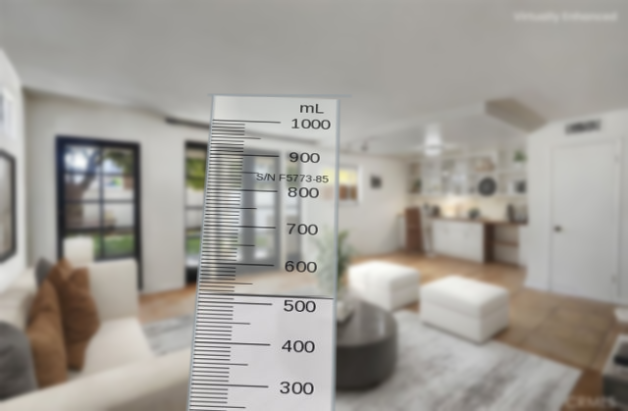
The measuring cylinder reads 520 mL
